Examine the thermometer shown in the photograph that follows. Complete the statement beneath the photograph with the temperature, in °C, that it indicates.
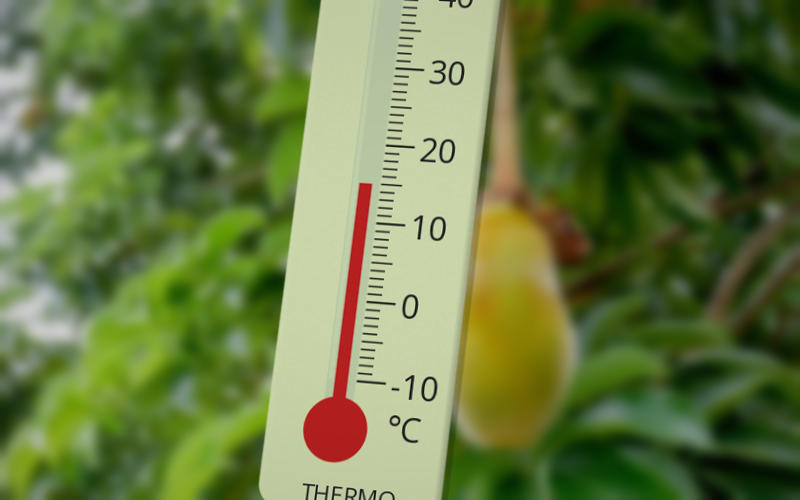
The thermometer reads 15 °C
